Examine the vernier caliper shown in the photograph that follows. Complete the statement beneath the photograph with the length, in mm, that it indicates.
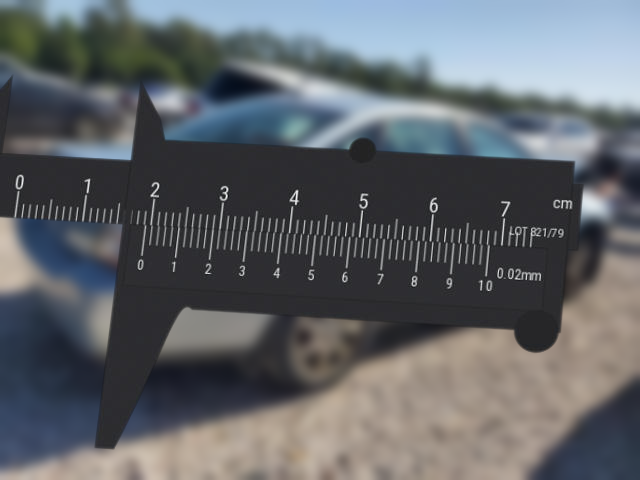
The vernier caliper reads 19.2 mm
